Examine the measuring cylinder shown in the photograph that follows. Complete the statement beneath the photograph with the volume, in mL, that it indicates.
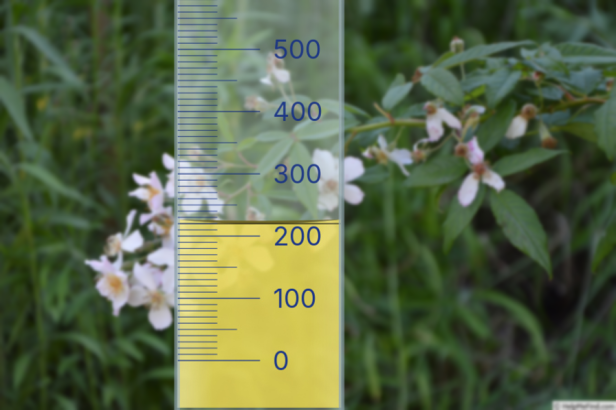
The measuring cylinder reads 220 mL
